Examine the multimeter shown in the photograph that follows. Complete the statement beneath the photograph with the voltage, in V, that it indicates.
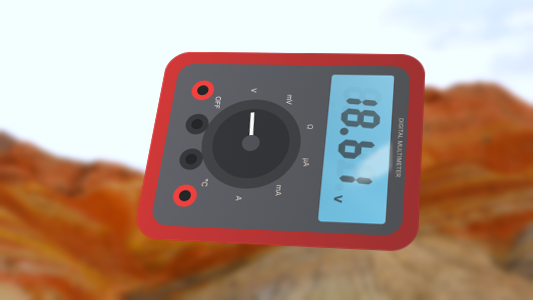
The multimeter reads 18.61 V
